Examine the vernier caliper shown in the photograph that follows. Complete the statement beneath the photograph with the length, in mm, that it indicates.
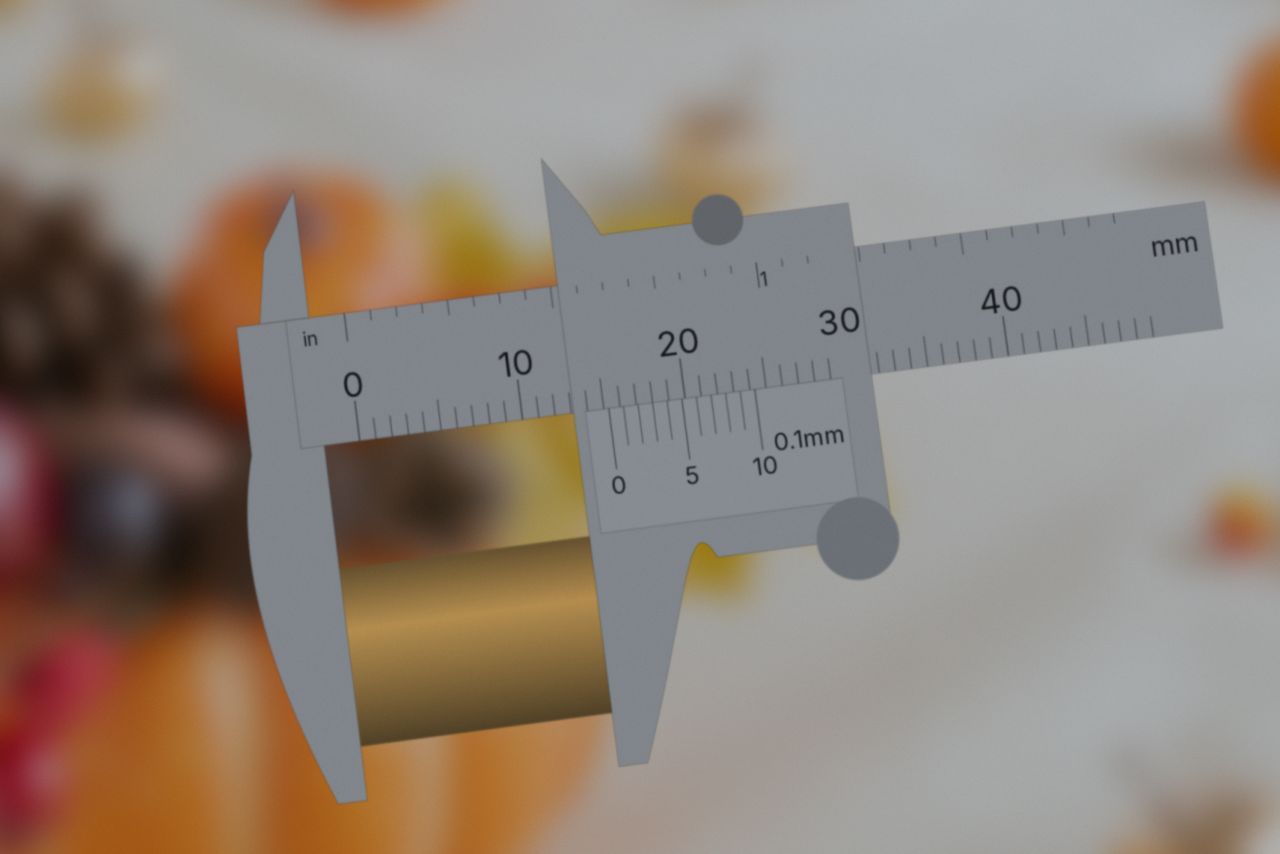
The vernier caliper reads 15.3 mm
